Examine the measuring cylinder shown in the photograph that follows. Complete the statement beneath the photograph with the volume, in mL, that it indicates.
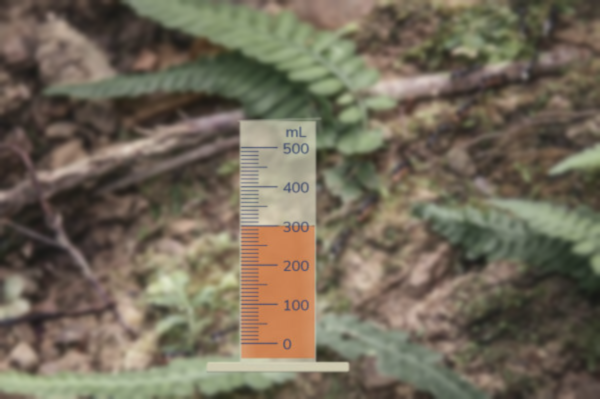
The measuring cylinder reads 300 mL
